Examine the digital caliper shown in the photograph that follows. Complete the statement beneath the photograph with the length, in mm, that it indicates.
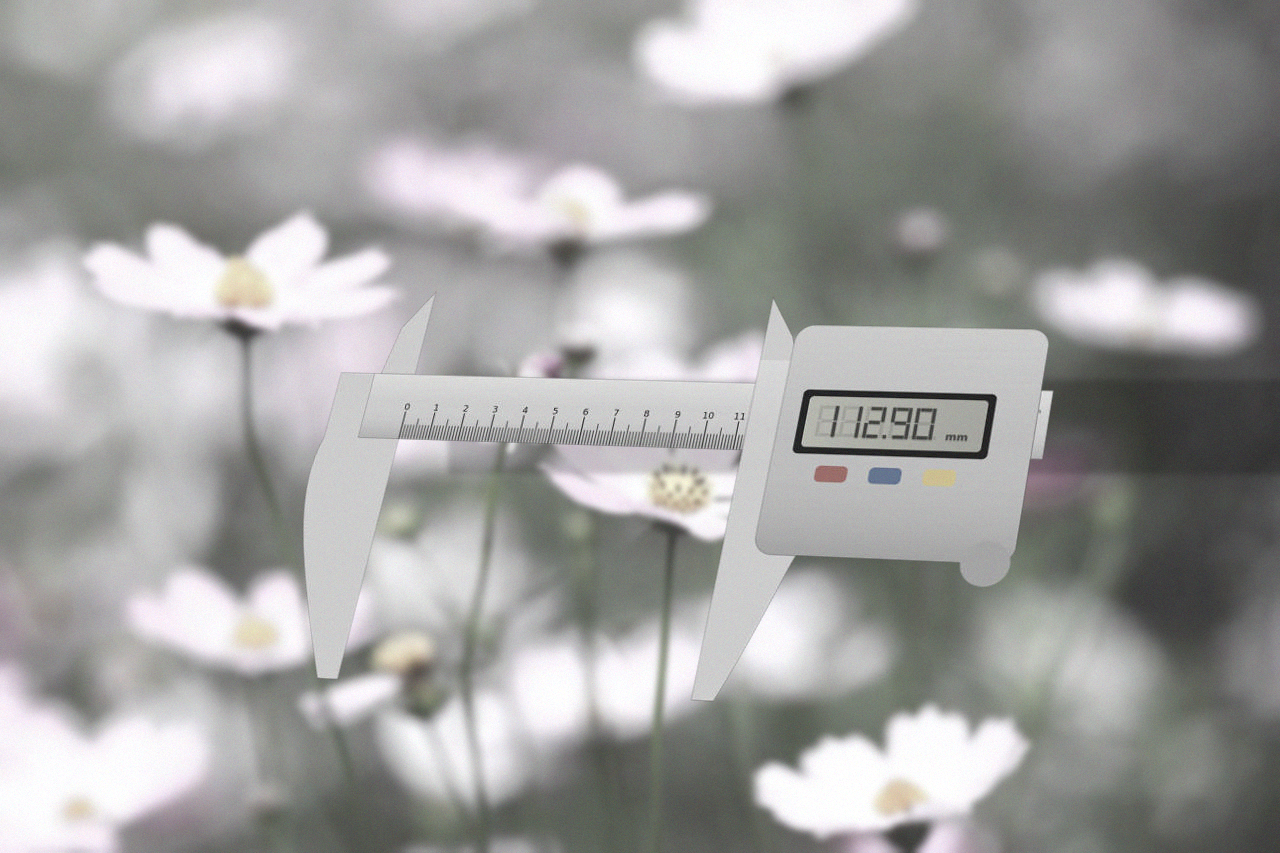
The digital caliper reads 112.90 mm
